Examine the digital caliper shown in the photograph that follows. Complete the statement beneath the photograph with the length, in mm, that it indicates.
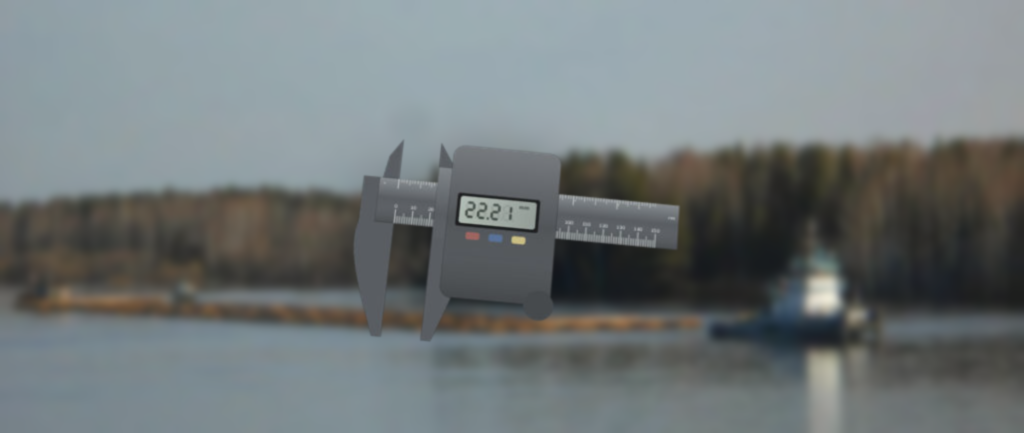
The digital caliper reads 22.21 mm
